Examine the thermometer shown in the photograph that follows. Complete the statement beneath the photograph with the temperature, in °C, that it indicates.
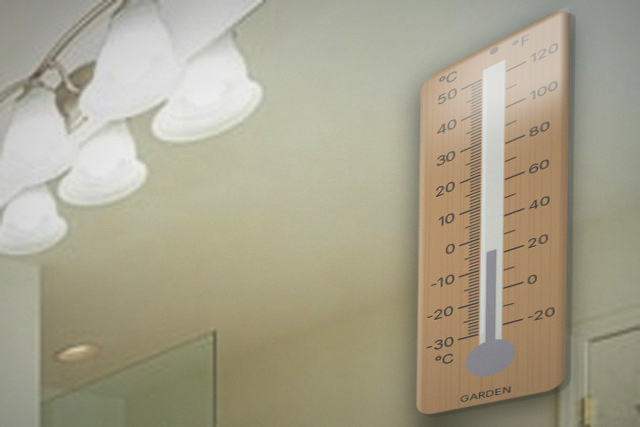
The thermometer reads -5 °C
